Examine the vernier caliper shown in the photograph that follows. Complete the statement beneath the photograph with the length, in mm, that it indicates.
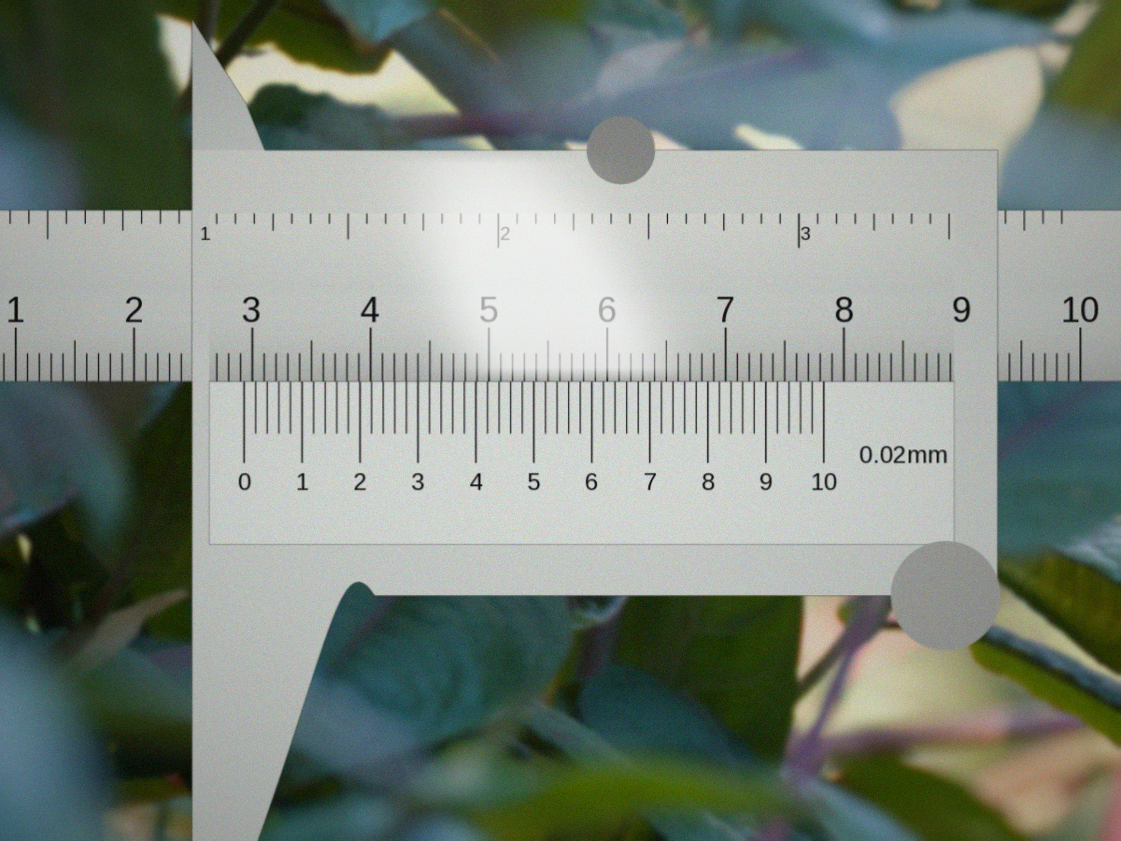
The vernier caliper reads 29.3 mm
